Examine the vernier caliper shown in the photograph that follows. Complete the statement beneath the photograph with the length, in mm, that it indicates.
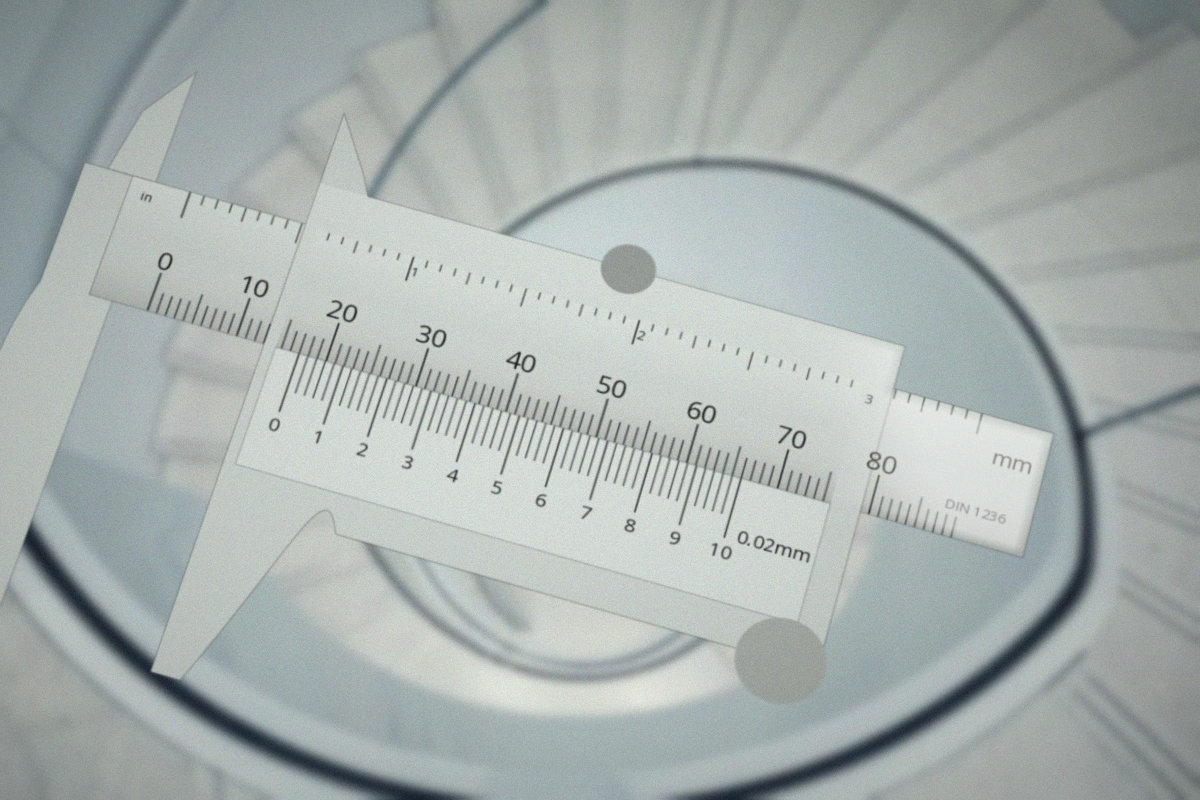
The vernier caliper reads 17.0 mm
